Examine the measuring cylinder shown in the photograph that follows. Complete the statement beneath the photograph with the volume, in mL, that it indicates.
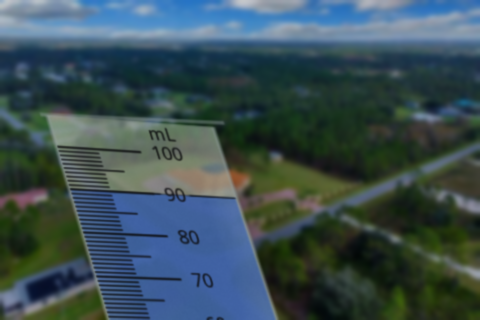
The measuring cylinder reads 90 mL
